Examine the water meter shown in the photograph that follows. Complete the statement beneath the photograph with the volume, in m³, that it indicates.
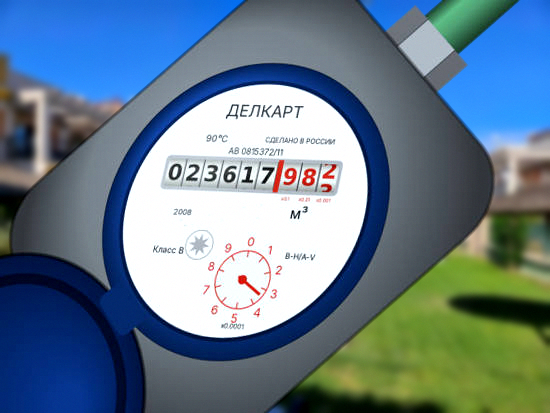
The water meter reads 23617.9823 m³
